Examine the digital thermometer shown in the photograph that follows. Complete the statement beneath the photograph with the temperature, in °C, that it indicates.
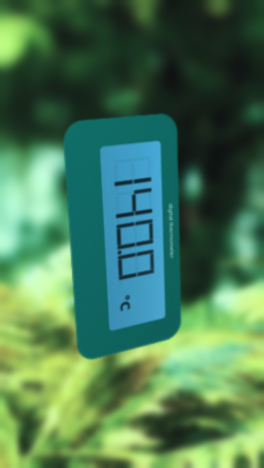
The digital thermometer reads 140.0 °C
